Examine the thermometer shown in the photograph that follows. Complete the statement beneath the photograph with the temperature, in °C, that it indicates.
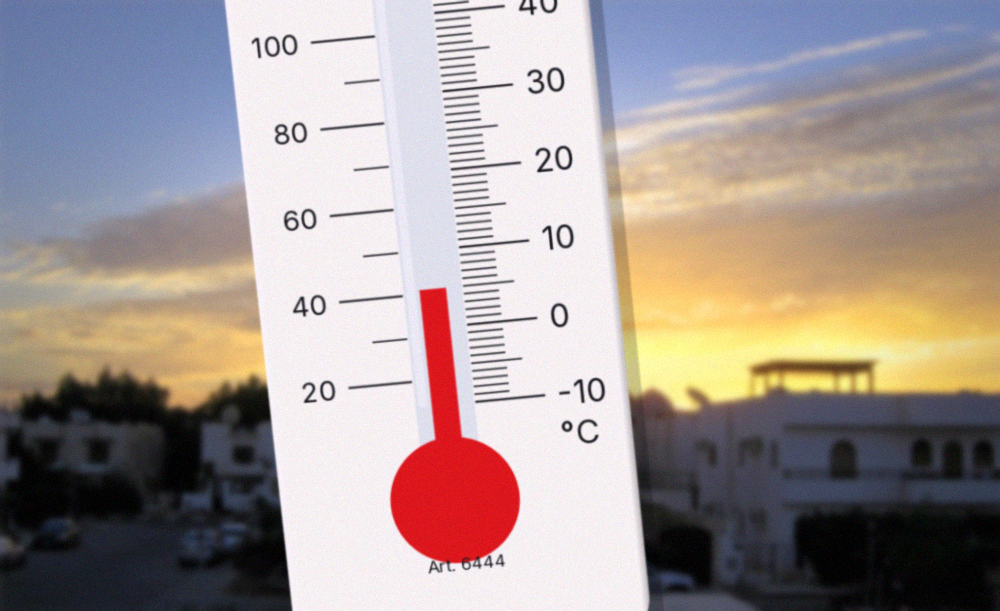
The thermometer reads 5 °C
